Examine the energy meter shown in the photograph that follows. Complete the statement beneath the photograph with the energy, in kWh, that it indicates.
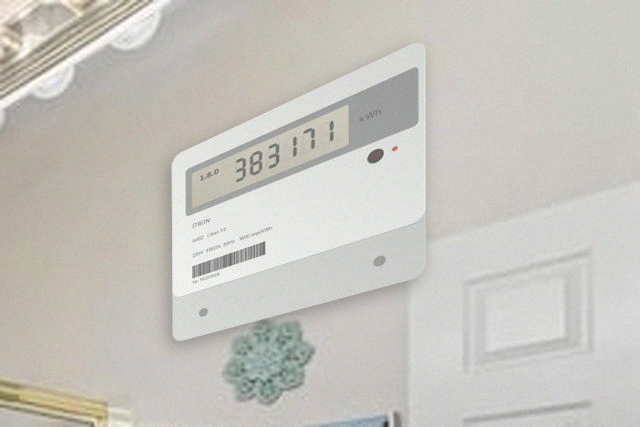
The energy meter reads 383171 kWh
